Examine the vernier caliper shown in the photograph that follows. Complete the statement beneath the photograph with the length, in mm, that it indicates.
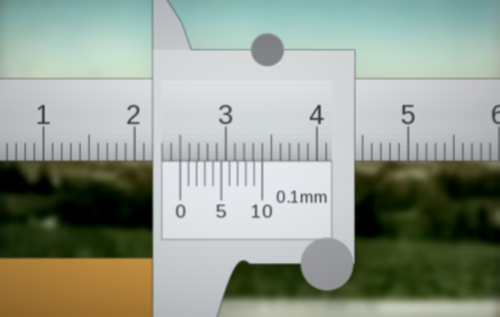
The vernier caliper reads 25.0 mm
